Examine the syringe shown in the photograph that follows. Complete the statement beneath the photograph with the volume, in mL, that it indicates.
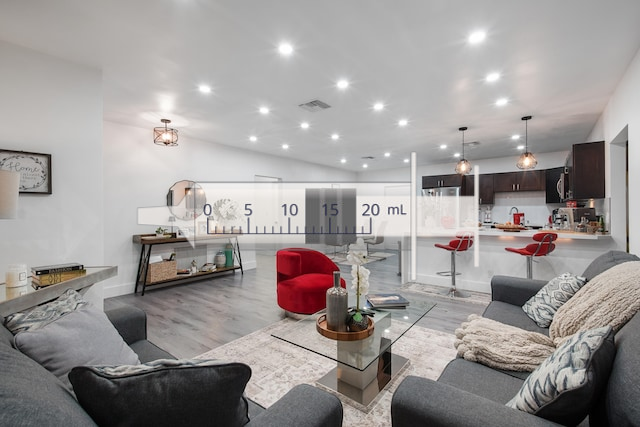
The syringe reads 12 mL
